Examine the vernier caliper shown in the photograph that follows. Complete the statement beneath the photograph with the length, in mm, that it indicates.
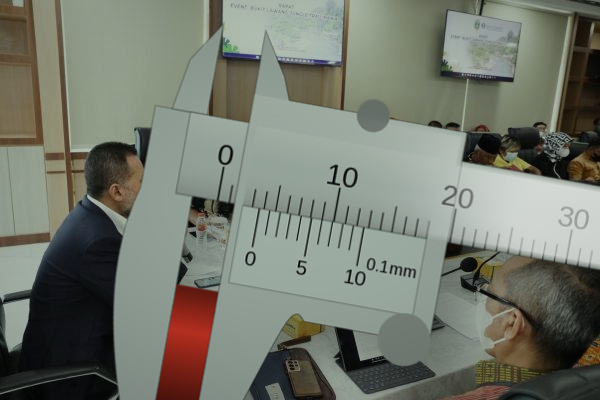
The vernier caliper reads 3.6 mm
